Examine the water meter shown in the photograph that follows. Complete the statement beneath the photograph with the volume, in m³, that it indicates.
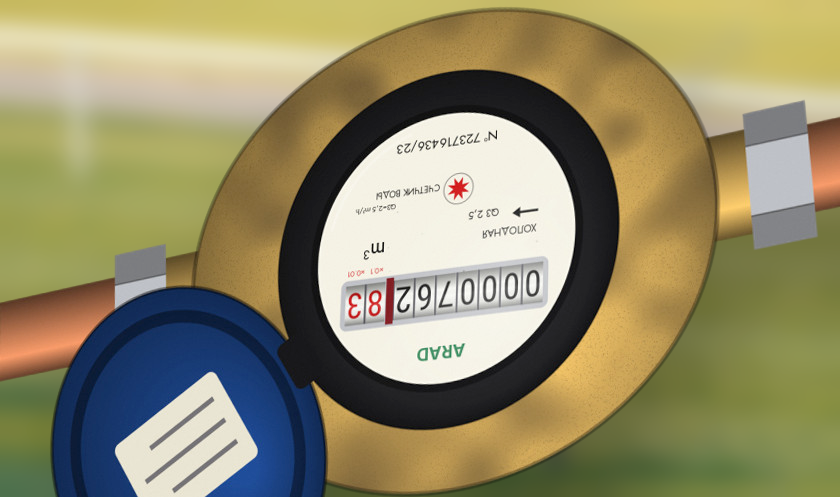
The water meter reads 762.83 m³
